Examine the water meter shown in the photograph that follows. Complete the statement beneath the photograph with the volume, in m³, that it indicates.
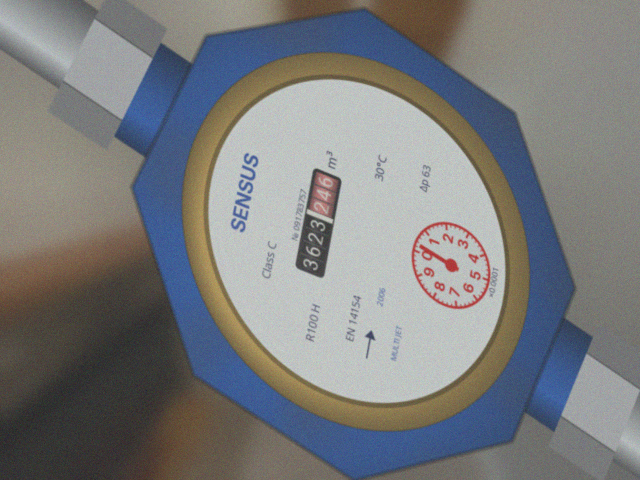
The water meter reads 3623.2460 m³
